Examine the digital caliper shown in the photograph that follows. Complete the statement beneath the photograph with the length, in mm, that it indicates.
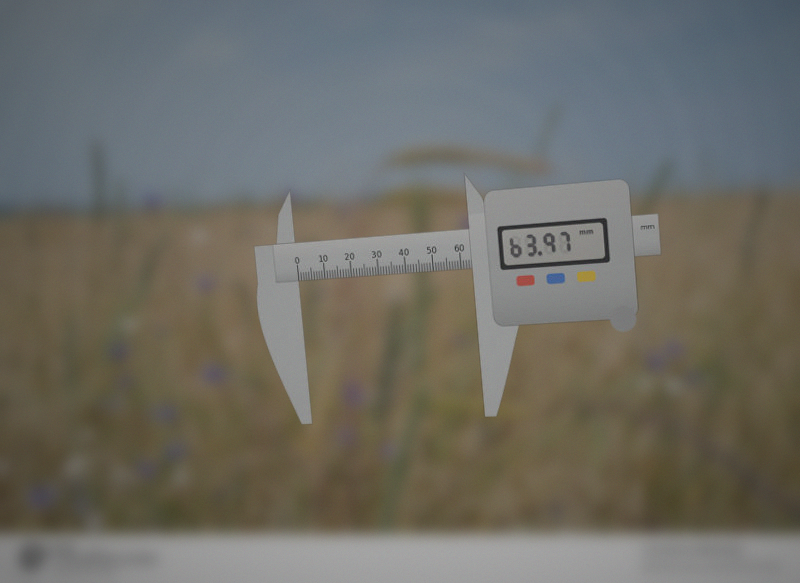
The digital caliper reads 63.97 mm
